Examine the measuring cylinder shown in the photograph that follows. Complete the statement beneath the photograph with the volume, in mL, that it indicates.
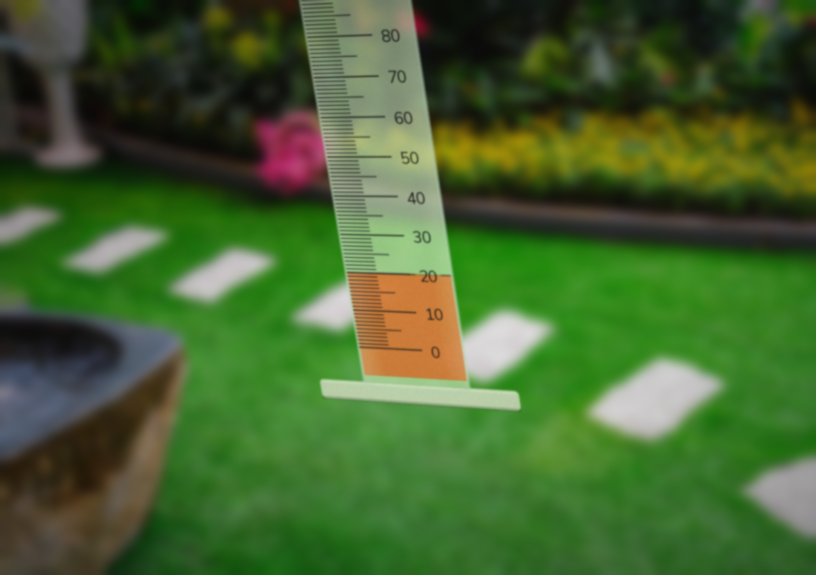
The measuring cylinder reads 20 mL
